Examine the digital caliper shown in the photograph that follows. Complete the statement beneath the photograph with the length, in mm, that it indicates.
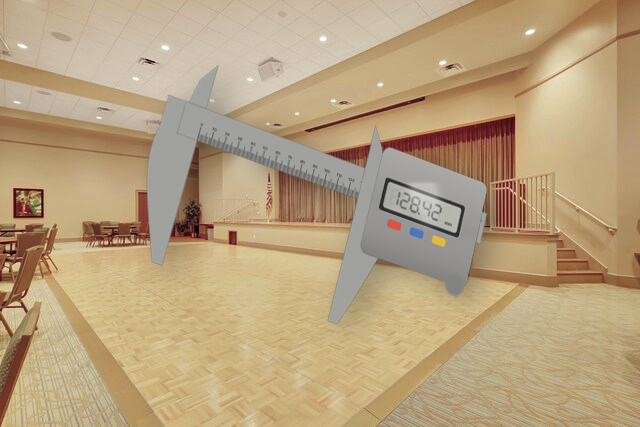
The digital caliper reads 128.42 mm
